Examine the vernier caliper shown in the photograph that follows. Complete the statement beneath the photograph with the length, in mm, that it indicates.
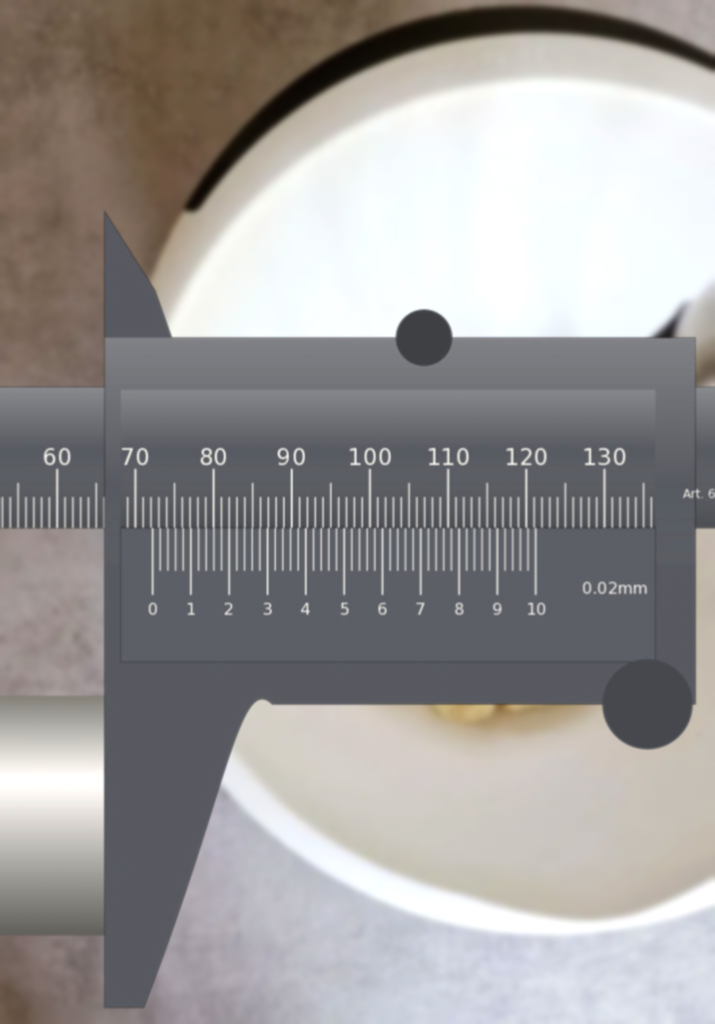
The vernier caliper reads 72.2 mm
